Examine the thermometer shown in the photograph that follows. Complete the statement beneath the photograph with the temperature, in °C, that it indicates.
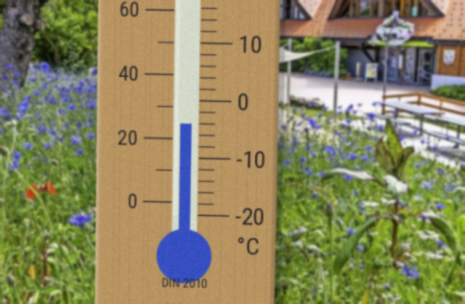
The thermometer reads -4 °C
